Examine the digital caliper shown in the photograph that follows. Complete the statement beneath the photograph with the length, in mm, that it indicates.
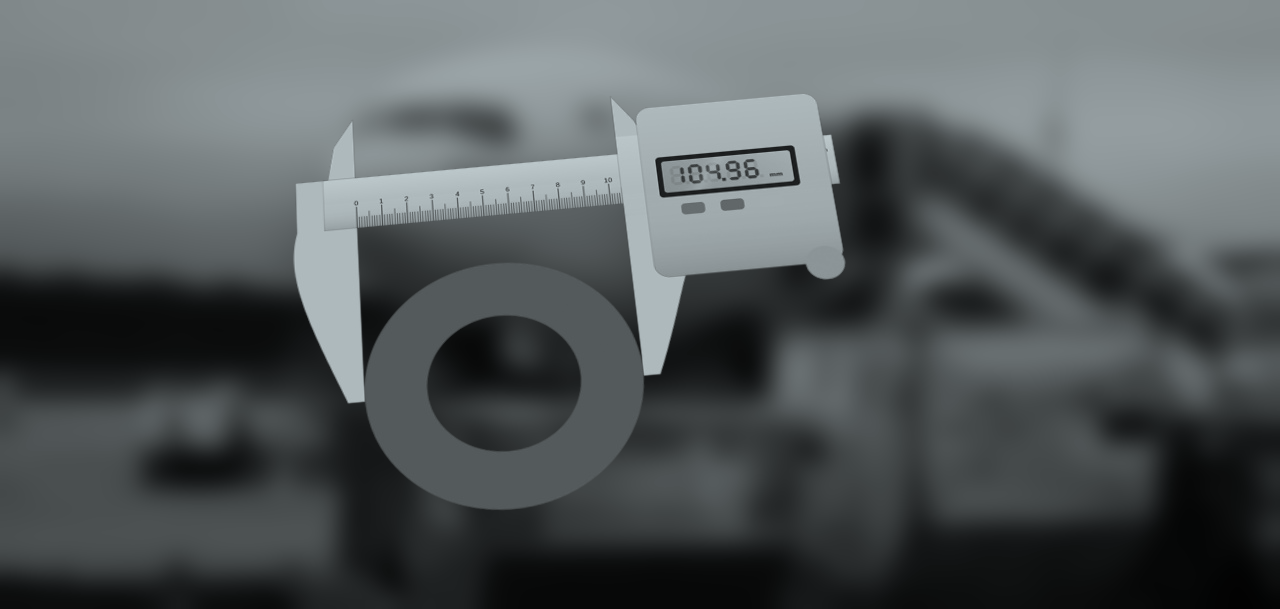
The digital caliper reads 104.96 mm
